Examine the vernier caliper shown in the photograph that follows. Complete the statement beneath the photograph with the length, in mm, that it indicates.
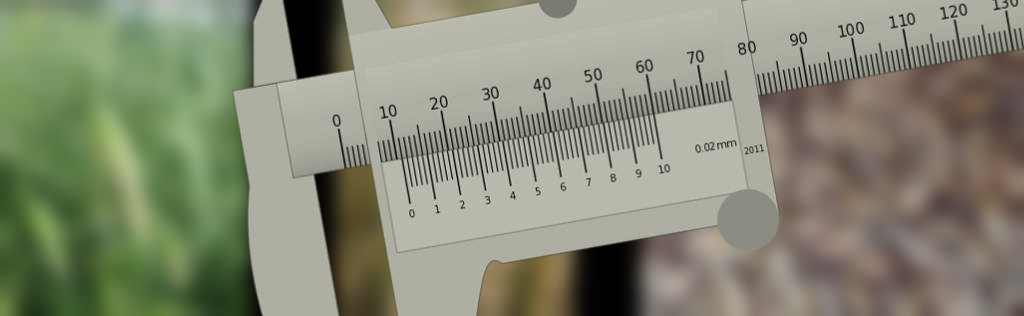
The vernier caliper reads 11.0 mm
